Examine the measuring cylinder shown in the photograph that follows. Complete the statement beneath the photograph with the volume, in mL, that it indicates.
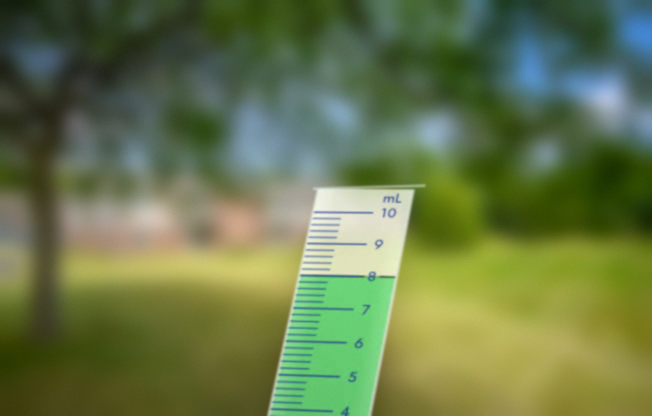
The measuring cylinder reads 8 mL
